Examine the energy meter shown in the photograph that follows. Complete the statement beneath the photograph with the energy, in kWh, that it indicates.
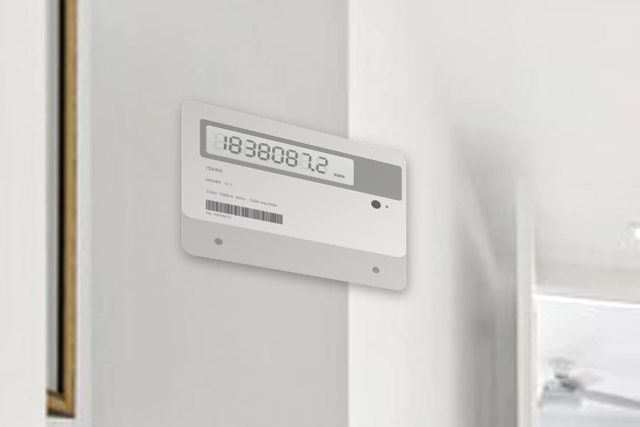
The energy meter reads 1838087.2 kWh
